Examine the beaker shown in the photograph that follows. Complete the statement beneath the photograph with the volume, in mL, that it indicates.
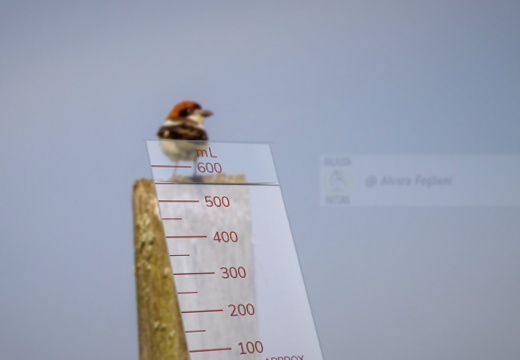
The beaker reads 550 mL
